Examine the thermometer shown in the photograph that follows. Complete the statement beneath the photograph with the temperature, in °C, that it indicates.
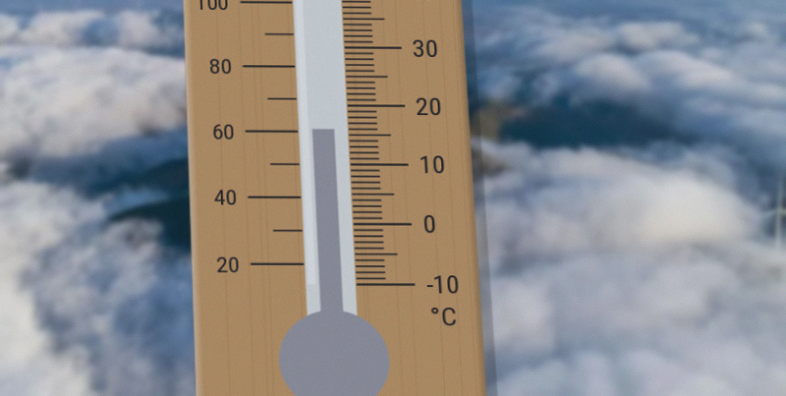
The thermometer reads 16 °C
